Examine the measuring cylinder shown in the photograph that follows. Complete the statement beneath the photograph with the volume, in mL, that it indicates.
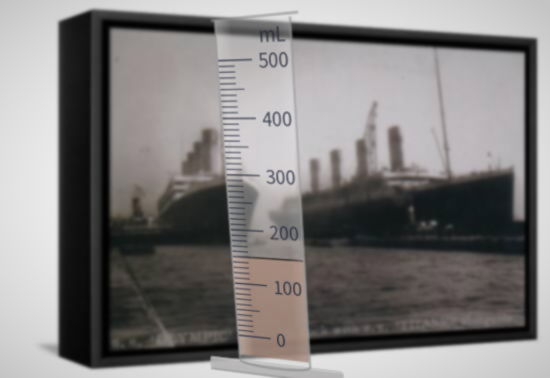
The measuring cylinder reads 150 mL
